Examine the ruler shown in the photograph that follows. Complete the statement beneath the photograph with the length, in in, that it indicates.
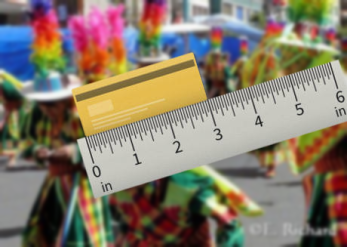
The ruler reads 3 in
